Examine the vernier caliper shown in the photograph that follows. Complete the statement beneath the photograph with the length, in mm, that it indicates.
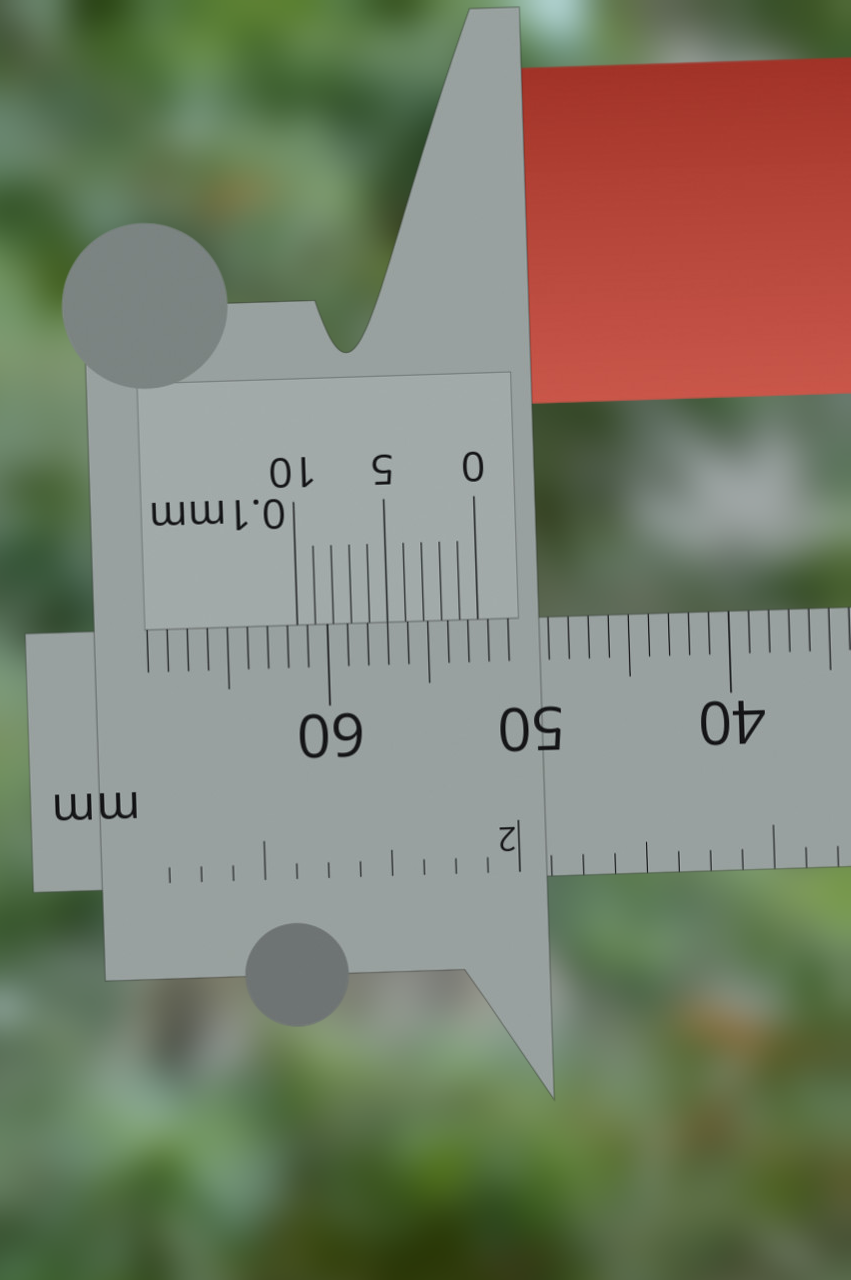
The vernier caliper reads 52.5 mm
